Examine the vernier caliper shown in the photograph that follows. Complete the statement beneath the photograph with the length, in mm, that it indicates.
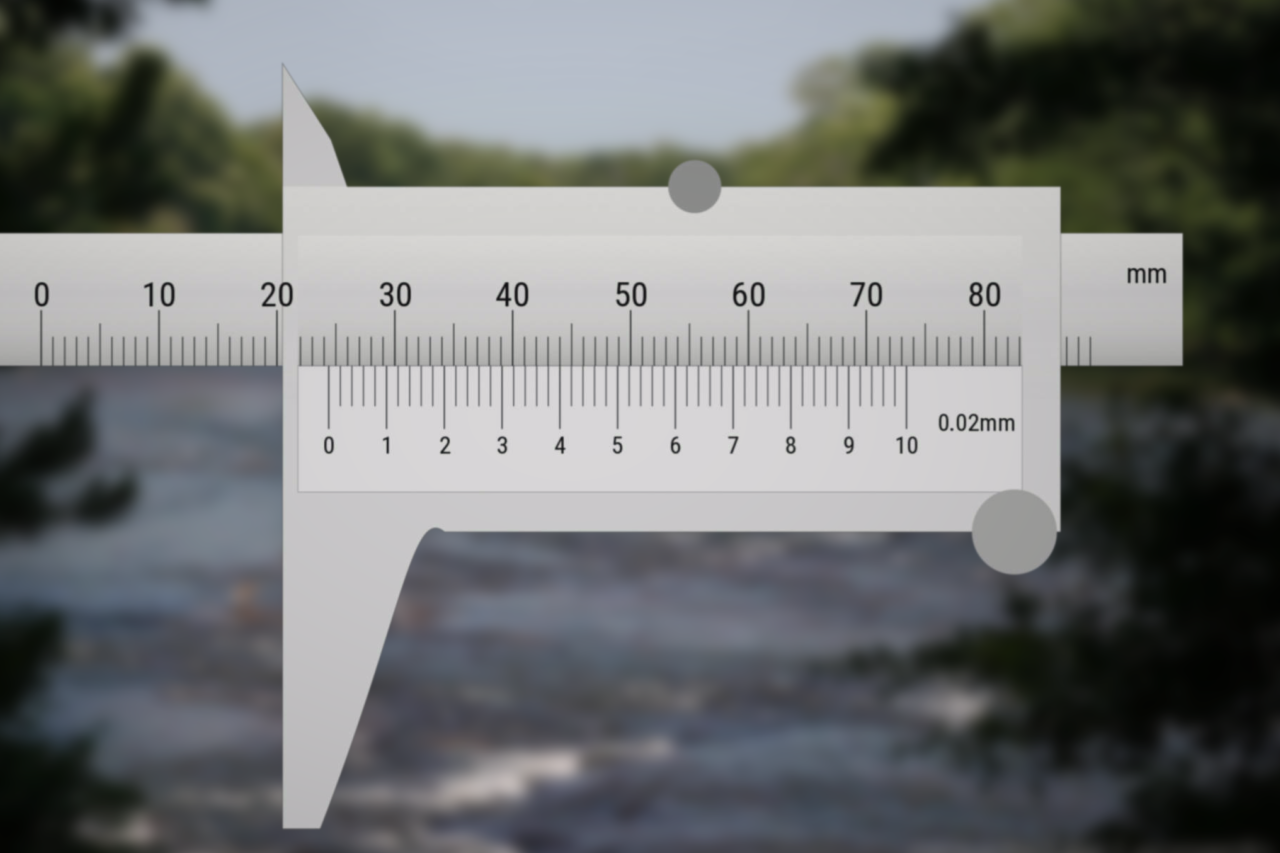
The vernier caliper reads 24.4 mm
